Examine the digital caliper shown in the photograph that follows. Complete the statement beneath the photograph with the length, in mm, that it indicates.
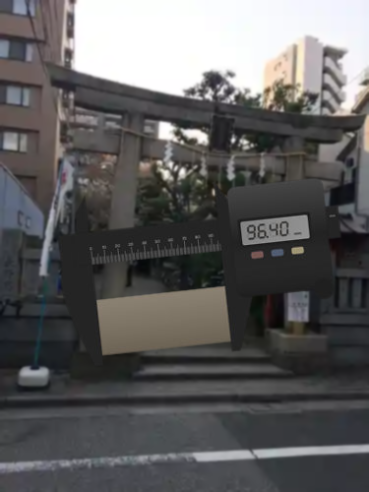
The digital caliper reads 96.40 mm
